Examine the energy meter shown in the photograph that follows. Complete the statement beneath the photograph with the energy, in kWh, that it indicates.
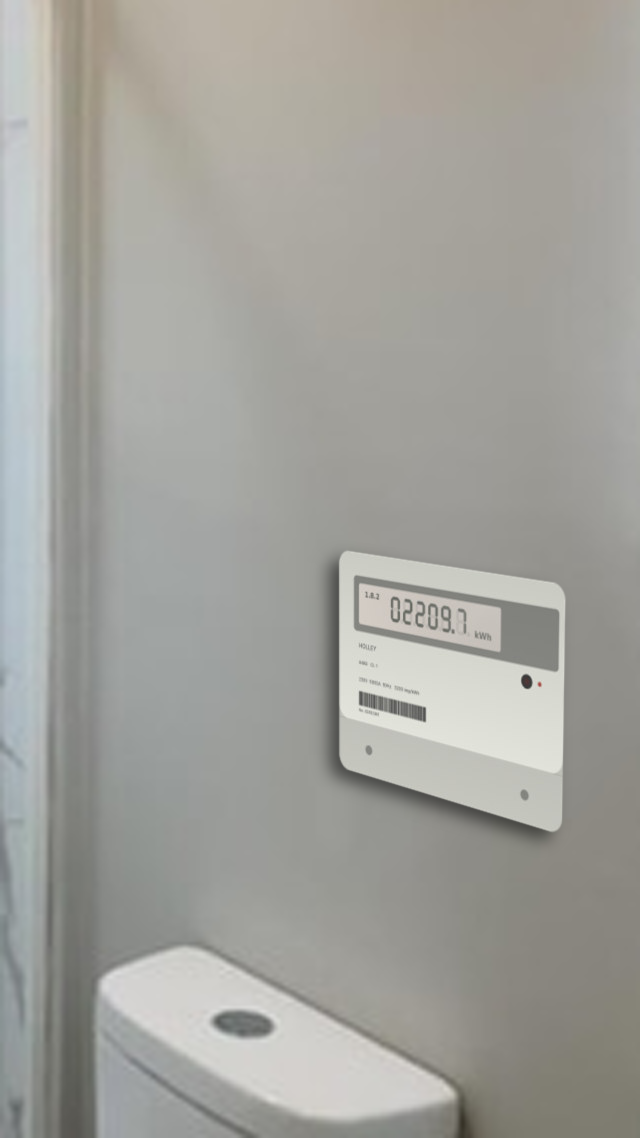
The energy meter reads 2209.7 kWh
